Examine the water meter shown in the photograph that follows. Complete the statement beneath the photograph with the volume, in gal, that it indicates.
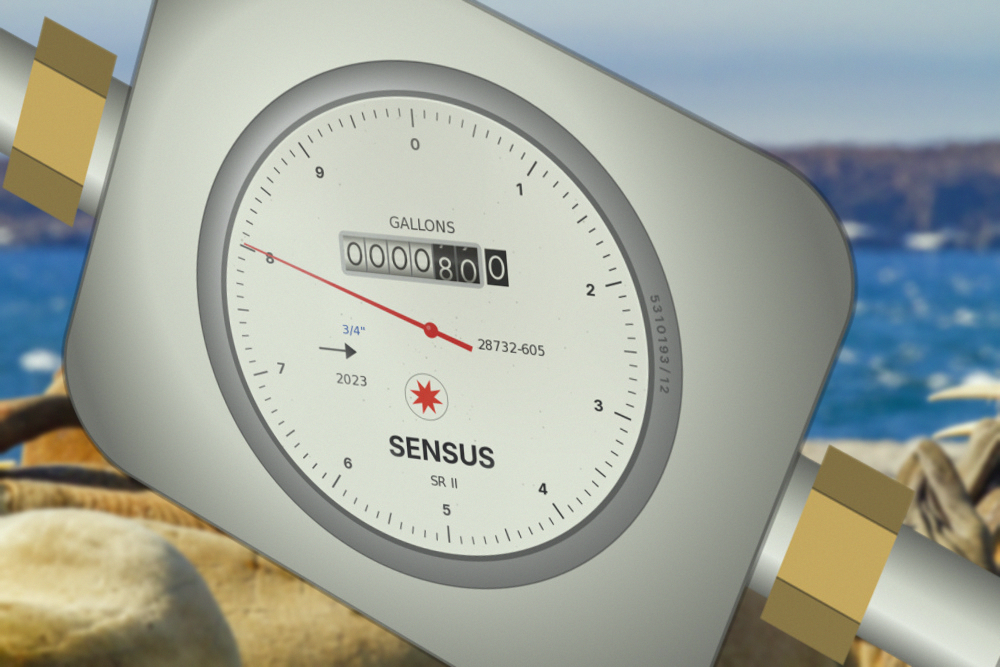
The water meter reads 798.0 gal
